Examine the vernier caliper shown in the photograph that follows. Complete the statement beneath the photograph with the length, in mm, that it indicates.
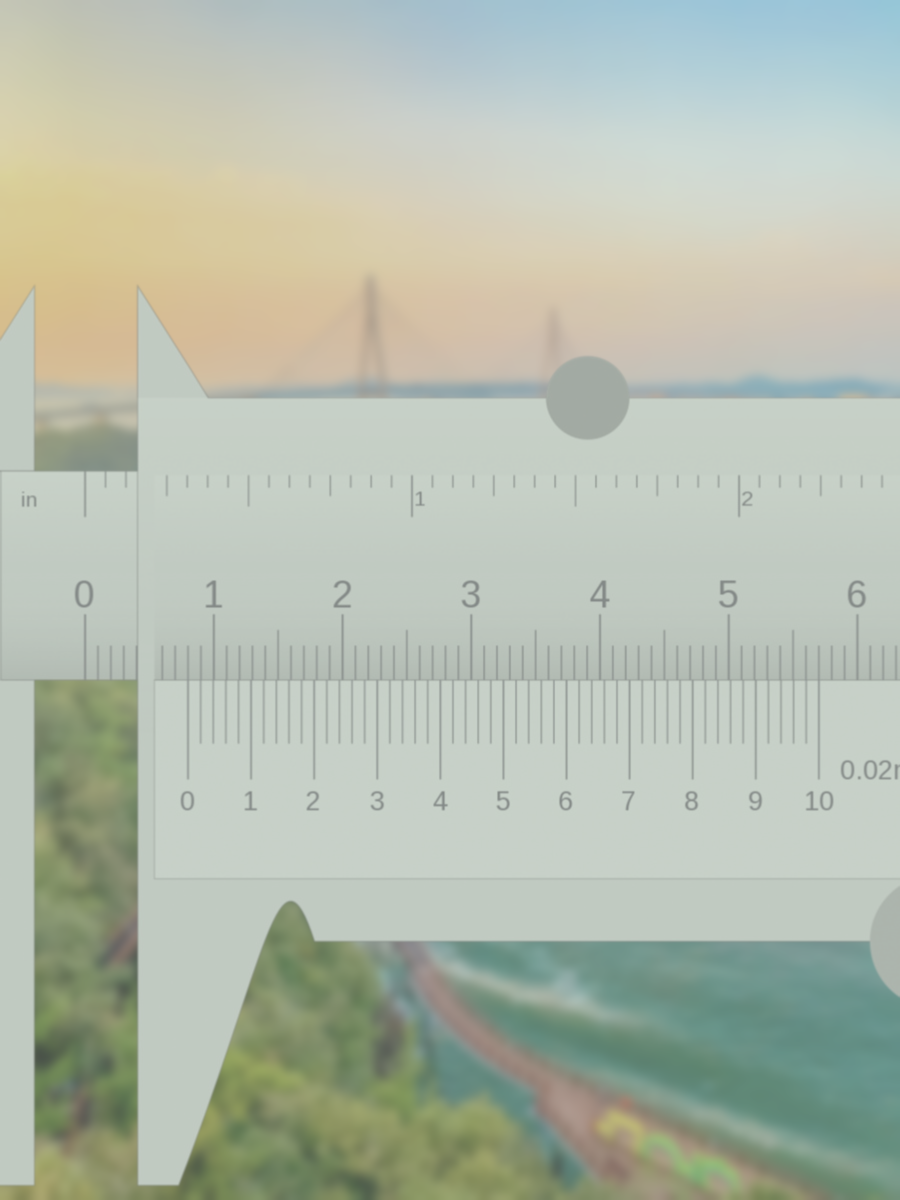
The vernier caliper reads 8.0 mm
